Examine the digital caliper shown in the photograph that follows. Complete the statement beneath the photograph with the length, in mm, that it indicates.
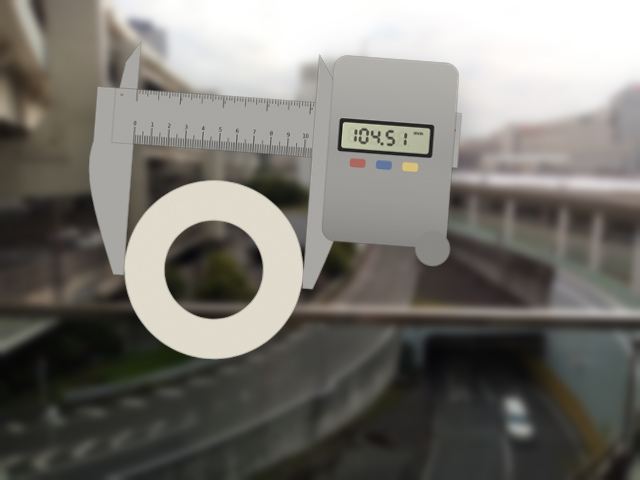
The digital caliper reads 104.51 mm
